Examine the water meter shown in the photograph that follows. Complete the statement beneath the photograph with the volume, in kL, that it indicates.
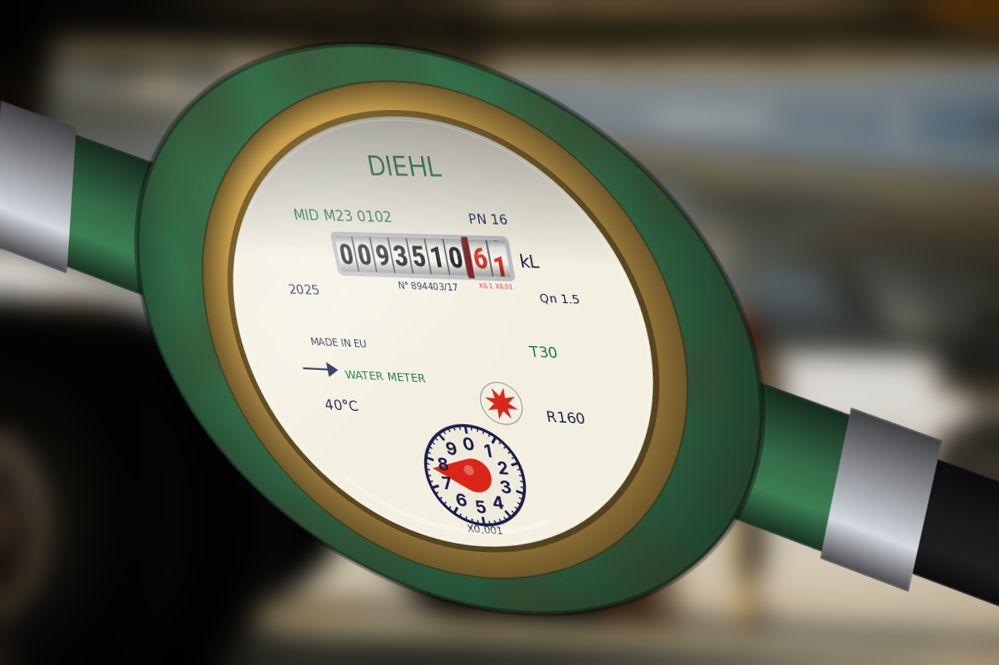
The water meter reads 93510.607 kL
